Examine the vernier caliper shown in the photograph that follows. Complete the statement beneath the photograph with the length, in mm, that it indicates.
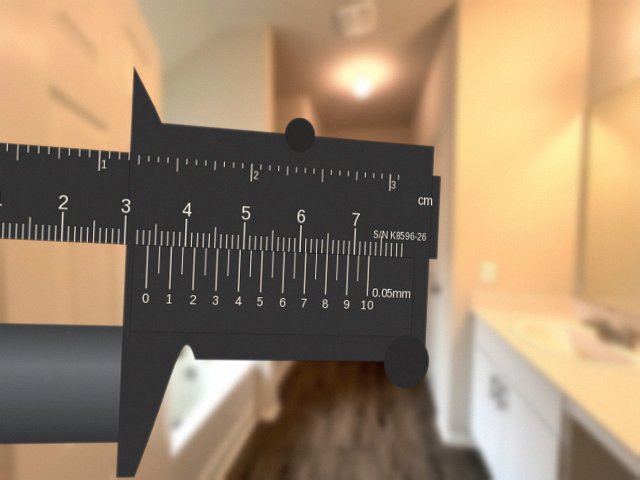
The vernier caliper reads 33.8 mm
